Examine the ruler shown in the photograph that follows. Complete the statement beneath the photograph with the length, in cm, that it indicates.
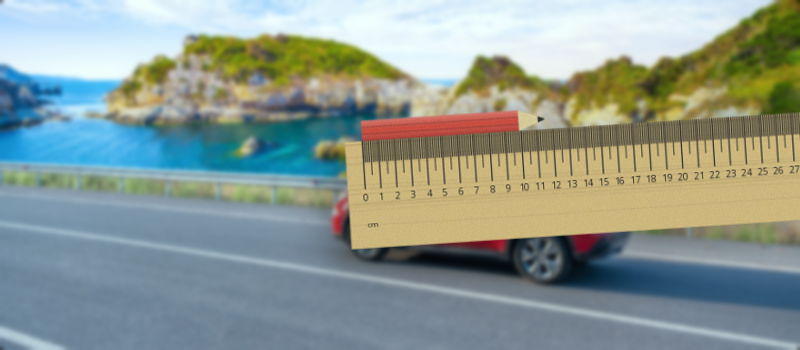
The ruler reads 11.5 cm
